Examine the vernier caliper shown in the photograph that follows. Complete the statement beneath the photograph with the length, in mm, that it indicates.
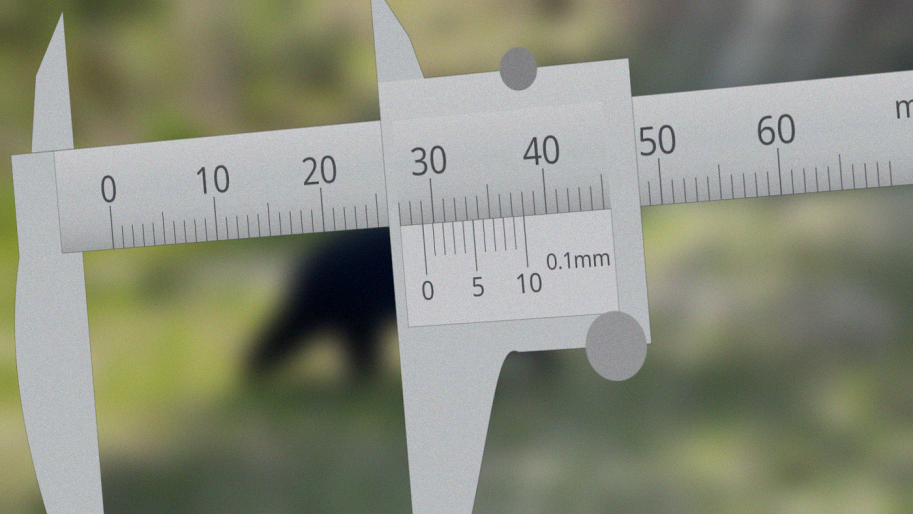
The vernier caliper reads 29.0 mm
